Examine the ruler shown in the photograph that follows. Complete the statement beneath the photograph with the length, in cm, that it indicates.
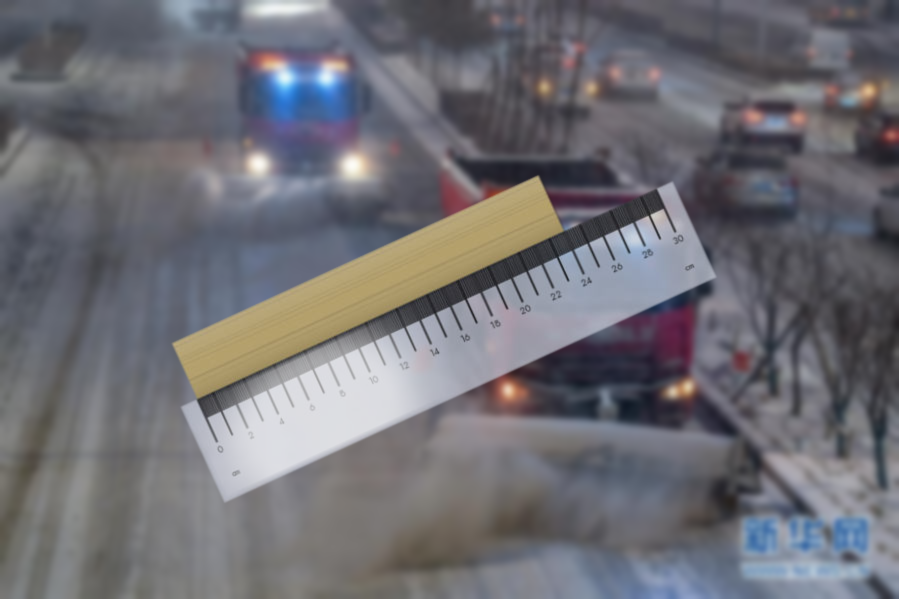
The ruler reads 24 cm
